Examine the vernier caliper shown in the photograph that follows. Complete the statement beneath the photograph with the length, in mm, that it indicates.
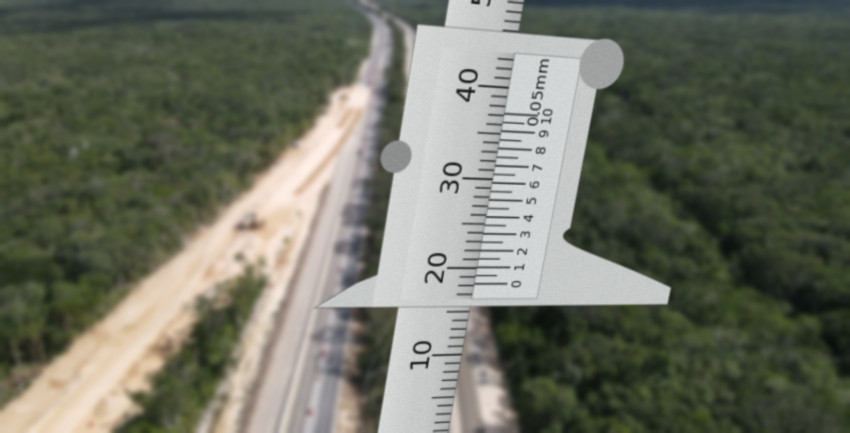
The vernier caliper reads 18.2 mm
